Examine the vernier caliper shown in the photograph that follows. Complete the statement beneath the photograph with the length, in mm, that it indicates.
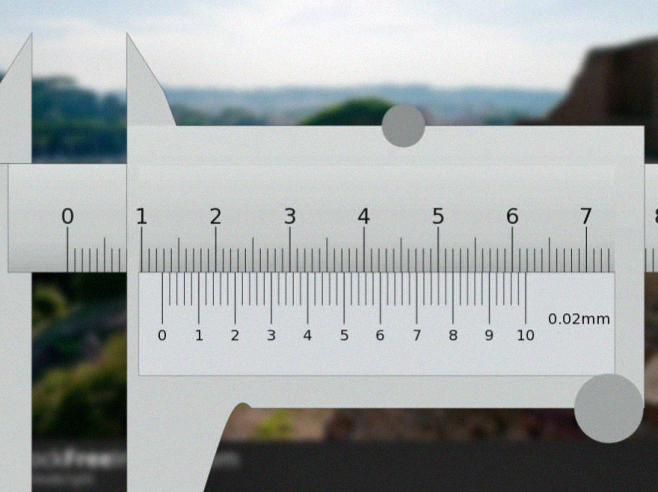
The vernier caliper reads 12.8 mm
